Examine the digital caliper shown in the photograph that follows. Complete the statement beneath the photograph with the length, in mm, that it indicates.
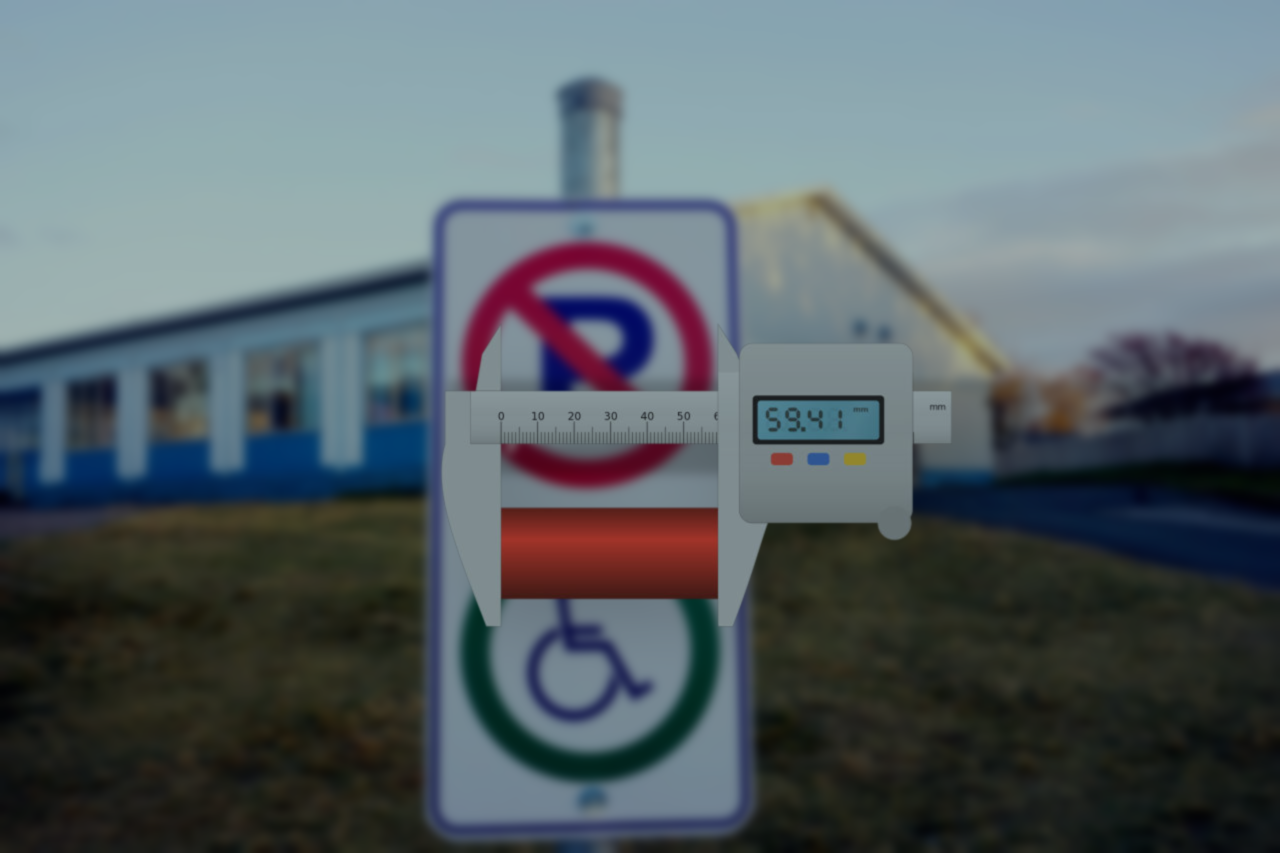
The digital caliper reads 59.41 mm
